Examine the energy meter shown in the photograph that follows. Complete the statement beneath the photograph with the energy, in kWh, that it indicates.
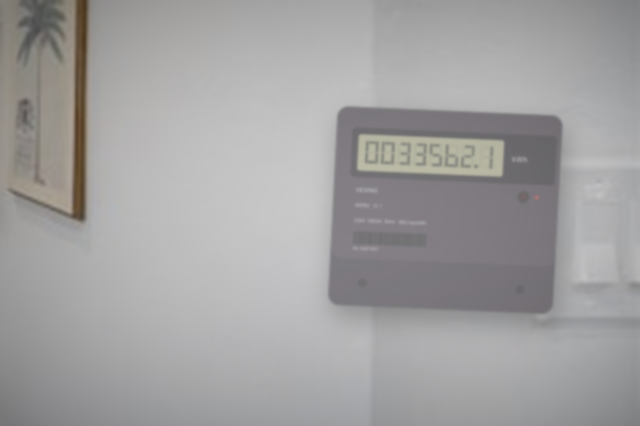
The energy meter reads 33562.1 kWh
